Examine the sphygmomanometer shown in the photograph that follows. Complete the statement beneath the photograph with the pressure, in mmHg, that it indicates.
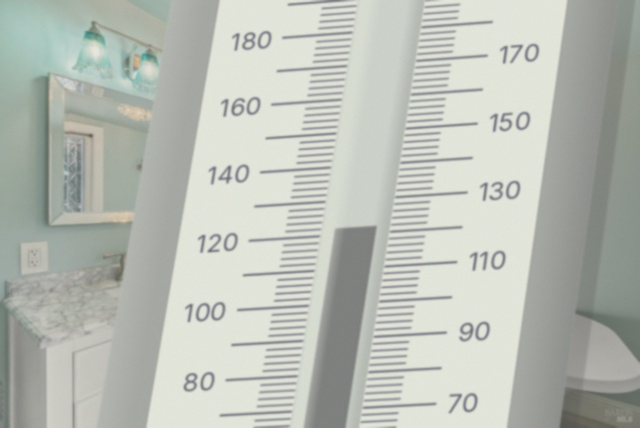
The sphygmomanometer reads 122 mmHg
